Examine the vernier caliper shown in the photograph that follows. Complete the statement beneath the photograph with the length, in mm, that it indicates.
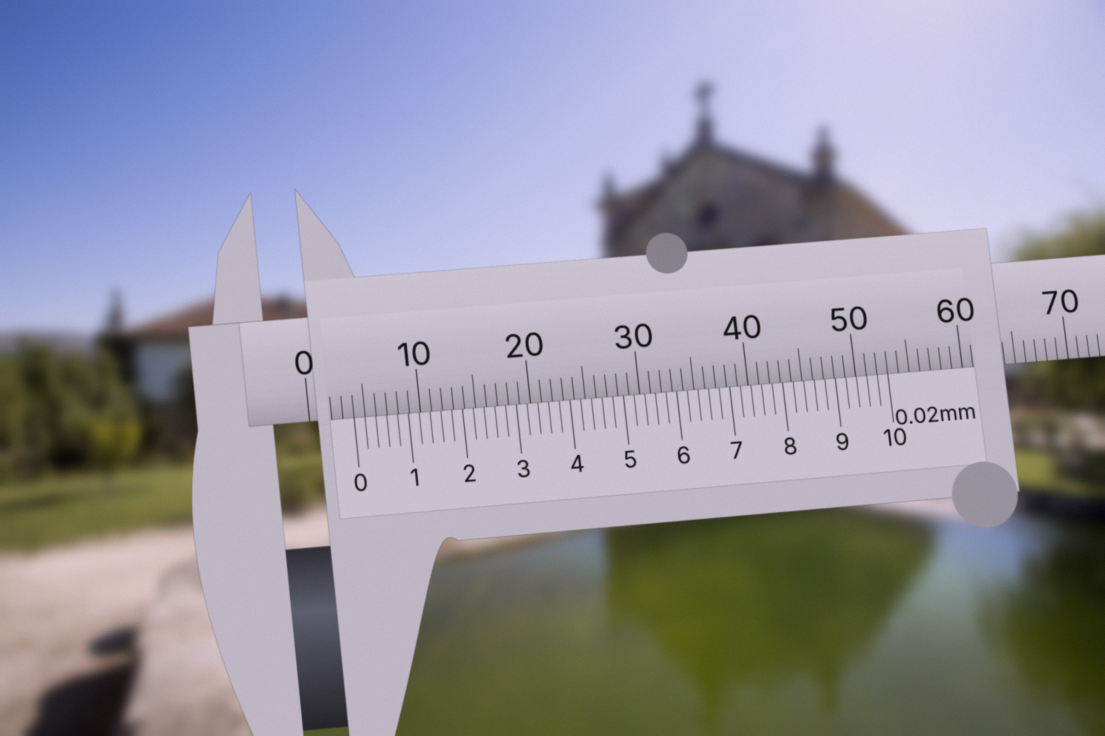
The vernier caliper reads 4.0 mm
